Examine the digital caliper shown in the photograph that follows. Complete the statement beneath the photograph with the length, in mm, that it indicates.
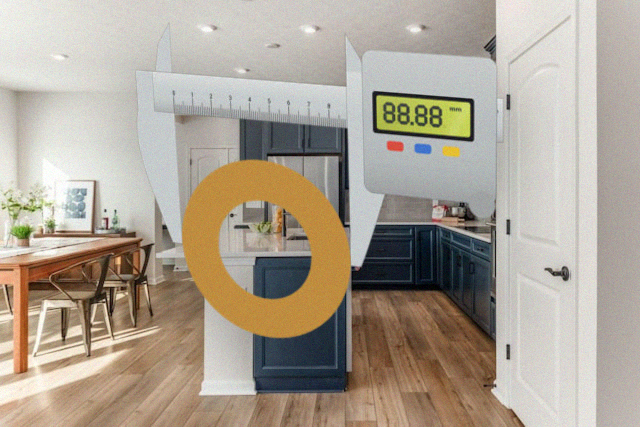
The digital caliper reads 88.88 mm
